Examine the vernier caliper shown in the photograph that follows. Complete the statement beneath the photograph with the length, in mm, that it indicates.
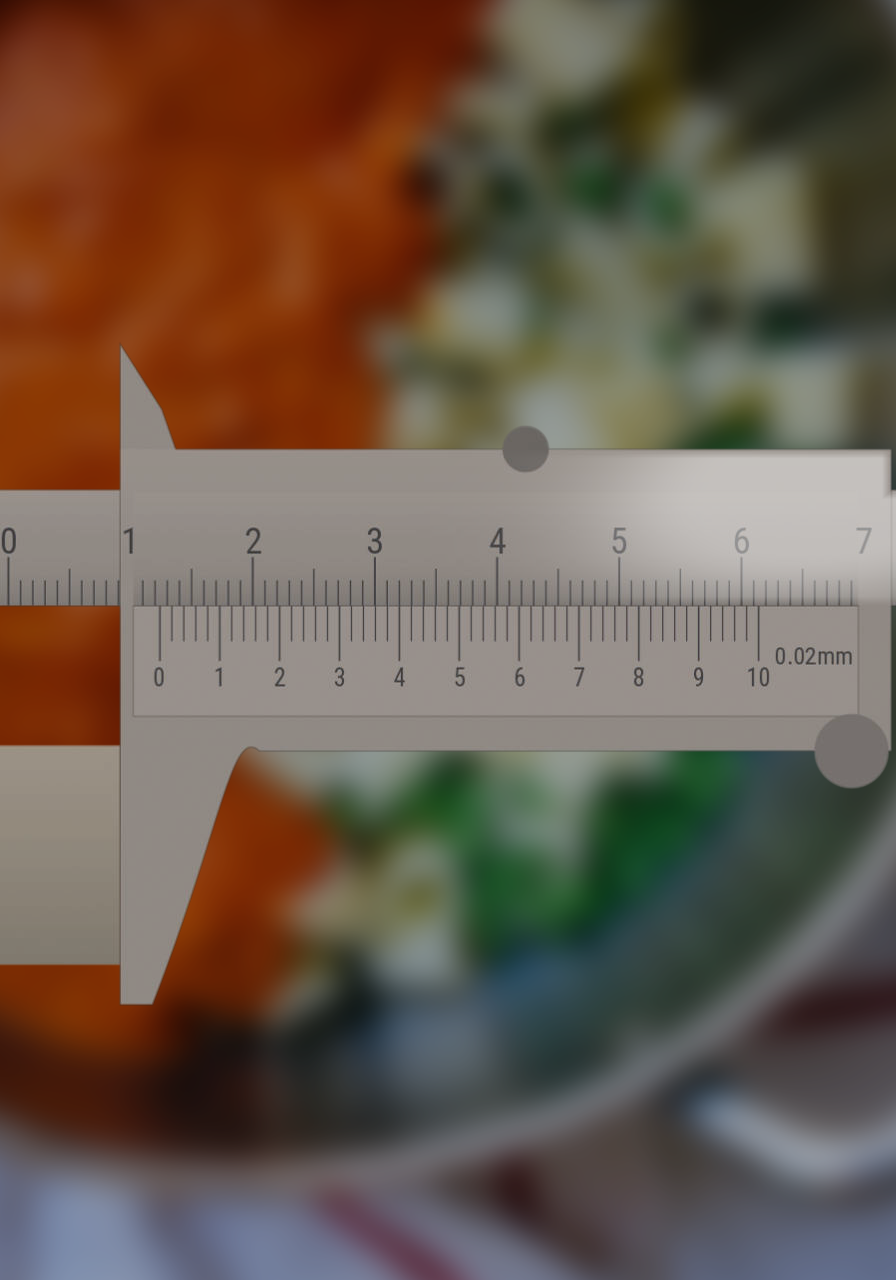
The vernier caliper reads 12.4 mm
